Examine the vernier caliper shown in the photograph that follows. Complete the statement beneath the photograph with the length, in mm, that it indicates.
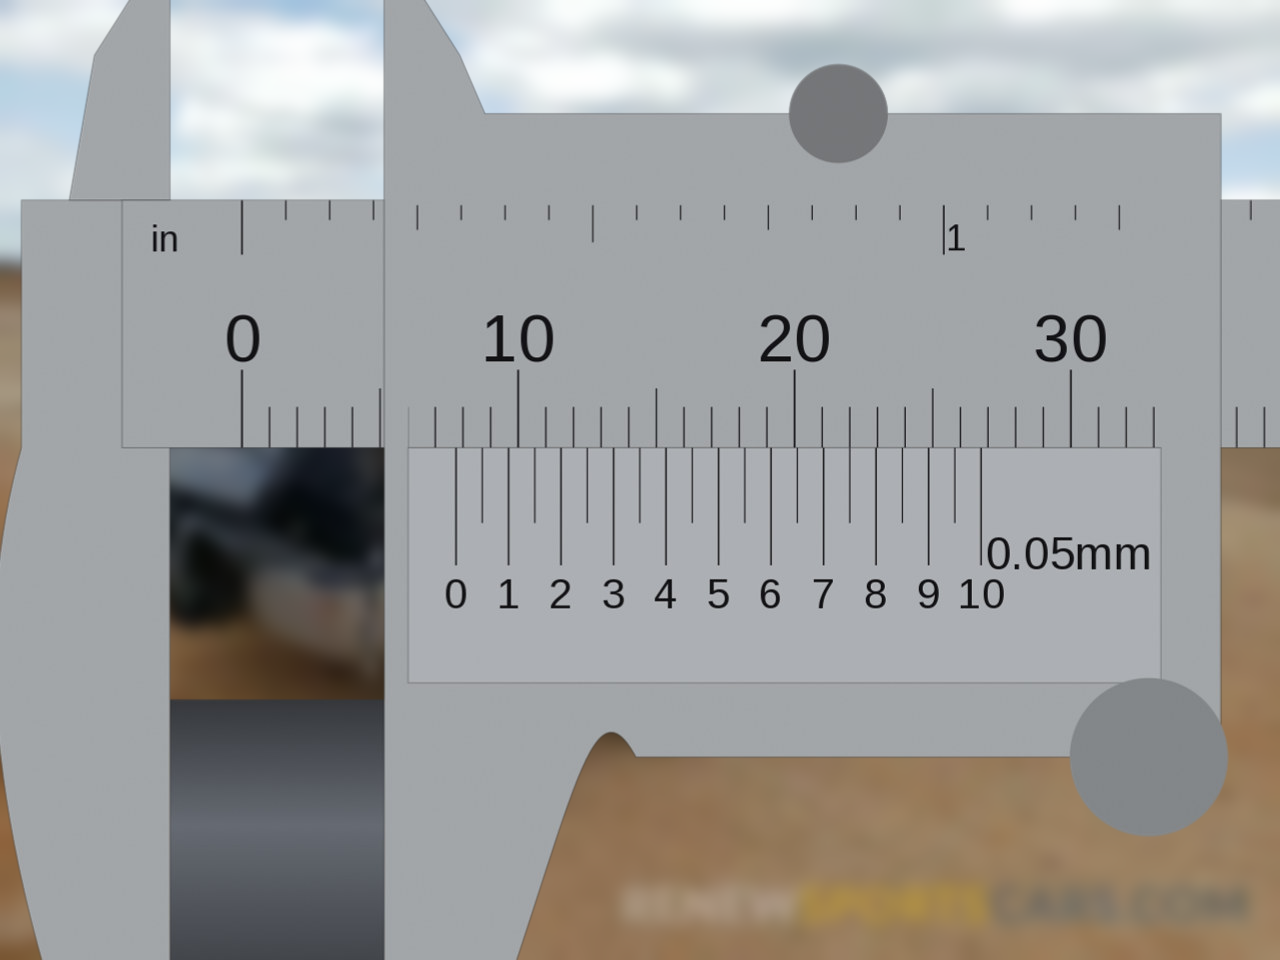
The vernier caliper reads 7.75 mm
